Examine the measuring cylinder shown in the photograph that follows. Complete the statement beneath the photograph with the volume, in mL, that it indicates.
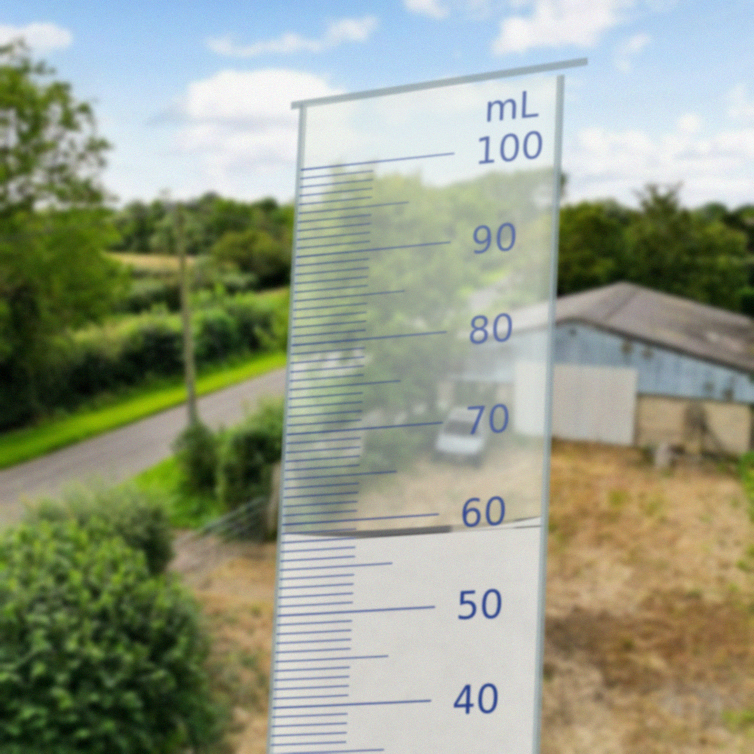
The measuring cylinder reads 58 mL
